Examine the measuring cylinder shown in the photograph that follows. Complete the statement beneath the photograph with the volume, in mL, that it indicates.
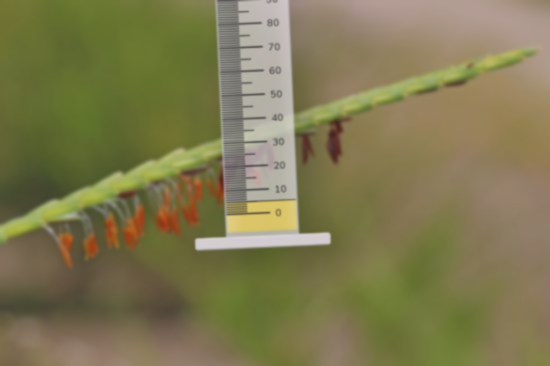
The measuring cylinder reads 5 mL
